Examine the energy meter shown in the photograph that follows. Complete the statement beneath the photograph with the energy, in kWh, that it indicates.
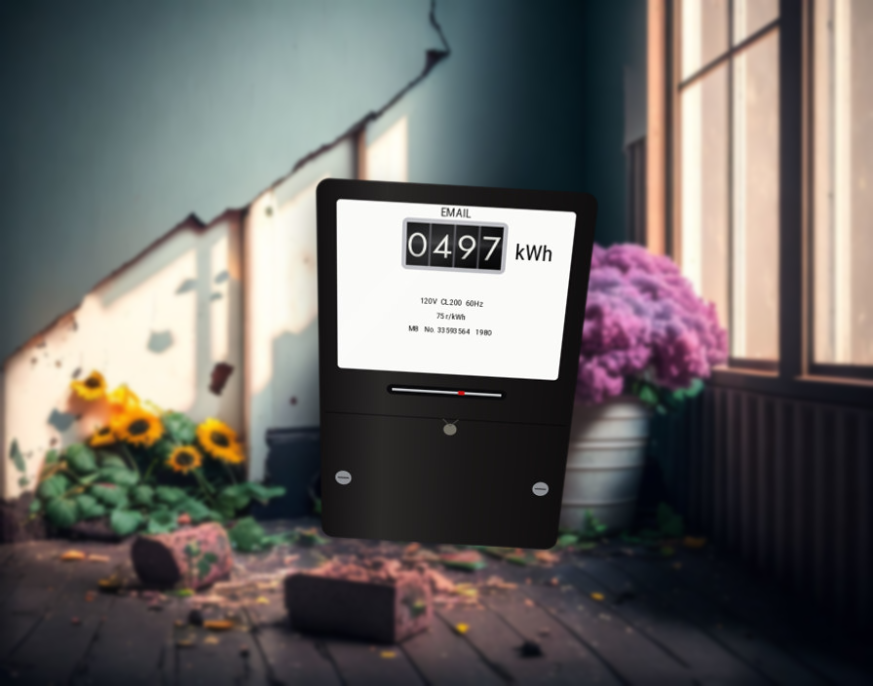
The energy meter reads 497 kWh
